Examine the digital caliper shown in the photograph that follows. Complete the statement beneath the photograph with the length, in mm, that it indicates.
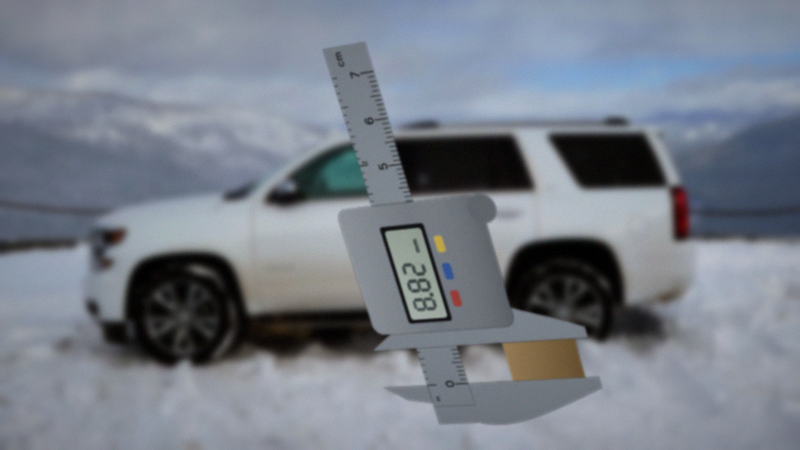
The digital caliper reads 8.82 mm
